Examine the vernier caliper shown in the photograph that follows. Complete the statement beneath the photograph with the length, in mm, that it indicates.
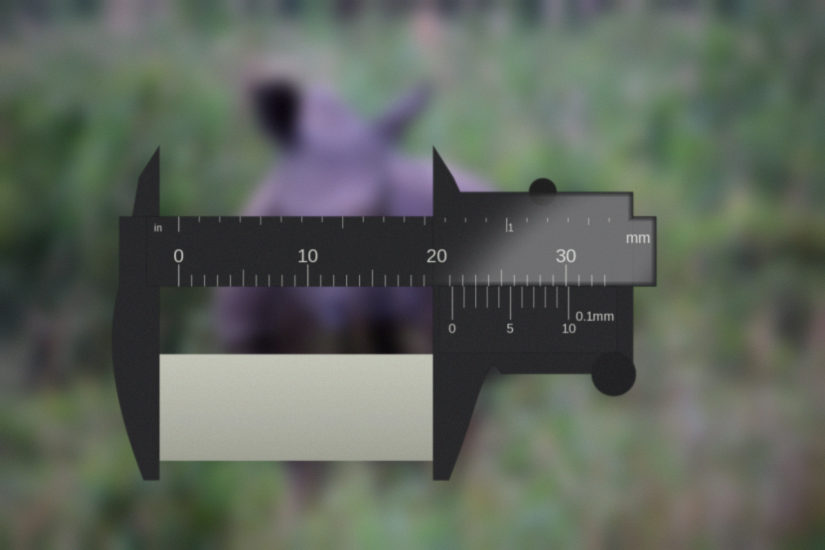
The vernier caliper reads 21.2 mm
